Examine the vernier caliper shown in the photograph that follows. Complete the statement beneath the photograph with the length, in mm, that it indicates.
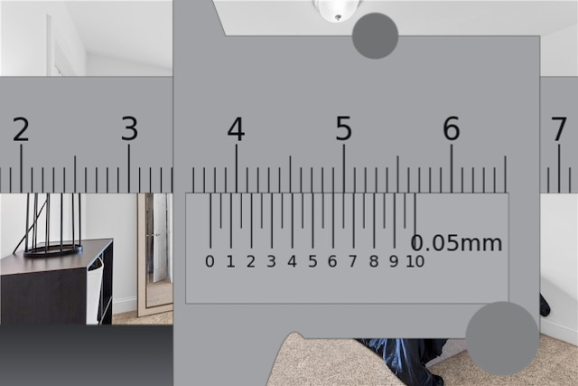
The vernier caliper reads 37.6 mm
